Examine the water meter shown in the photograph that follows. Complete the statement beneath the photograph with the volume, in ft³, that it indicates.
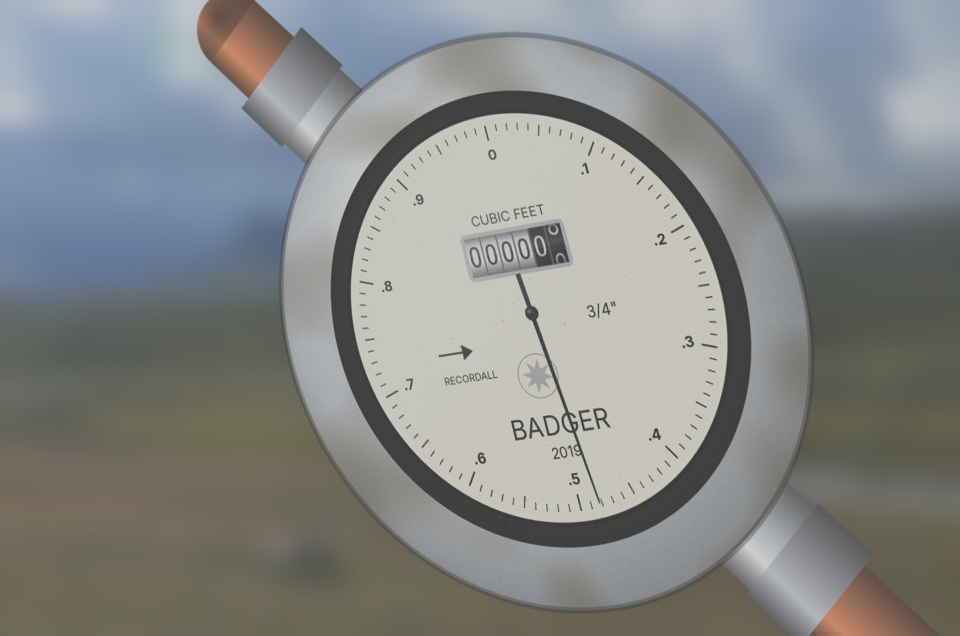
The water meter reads 8.48 ft³
